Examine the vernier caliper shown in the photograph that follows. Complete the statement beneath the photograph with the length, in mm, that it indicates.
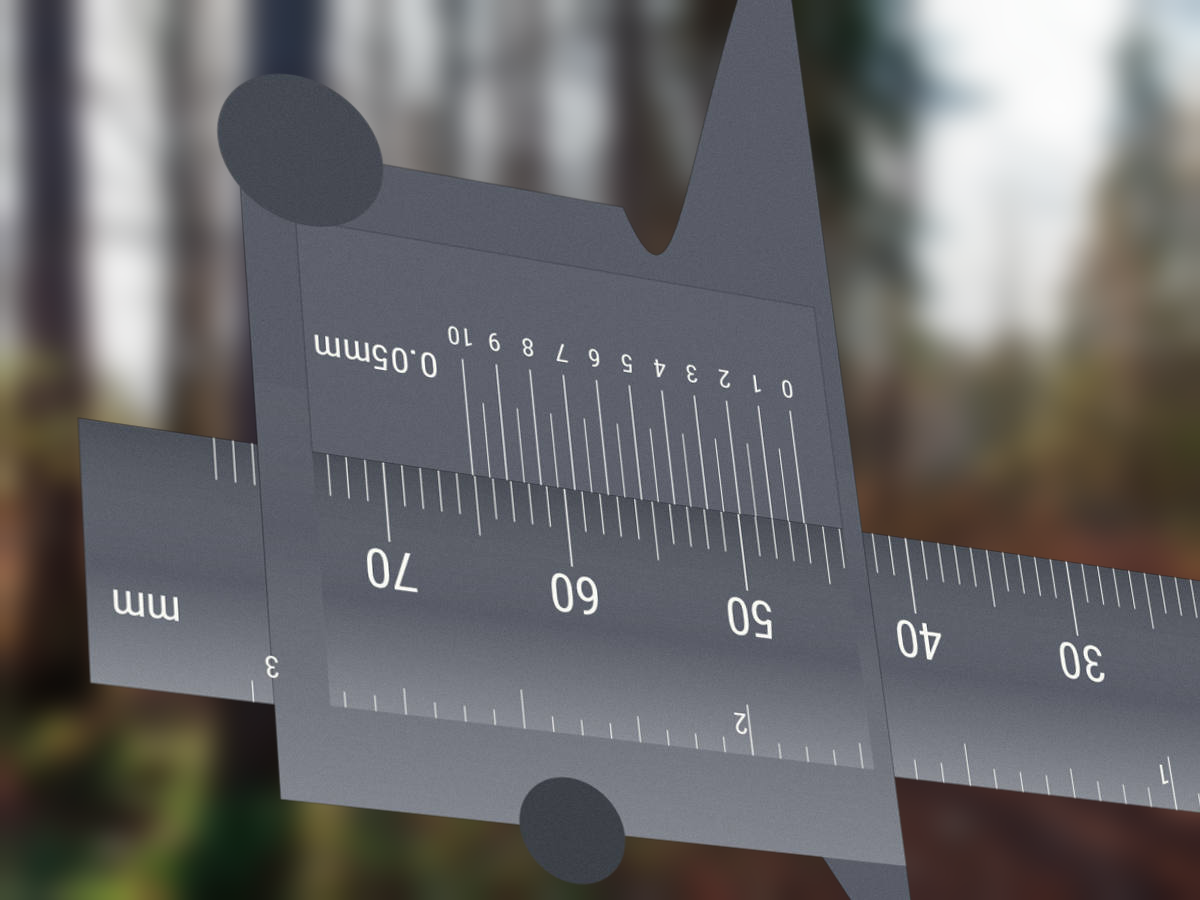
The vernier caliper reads 46.1 mm
